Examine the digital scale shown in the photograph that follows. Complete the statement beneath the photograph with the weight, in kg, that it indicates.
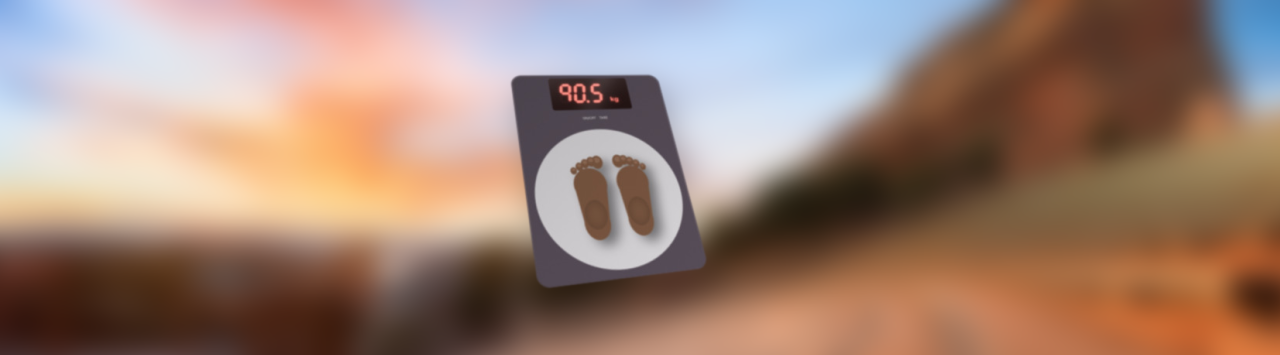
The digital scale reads 90.5 kg
